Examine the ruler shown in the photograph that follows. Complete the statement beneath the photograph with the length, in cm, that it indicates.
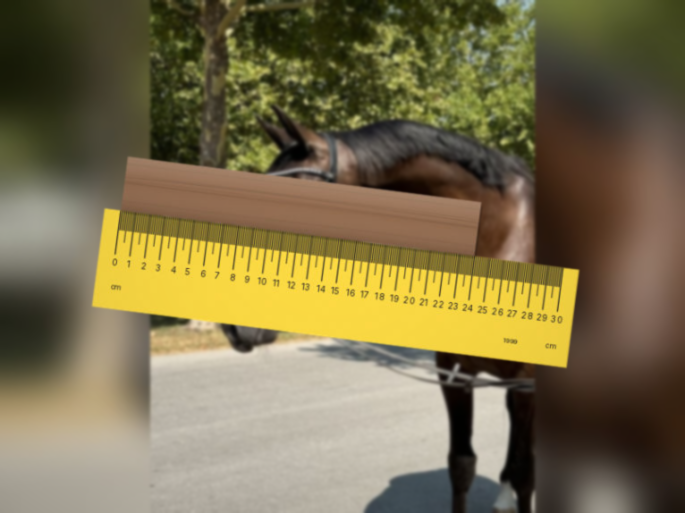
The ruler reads 24 cm
